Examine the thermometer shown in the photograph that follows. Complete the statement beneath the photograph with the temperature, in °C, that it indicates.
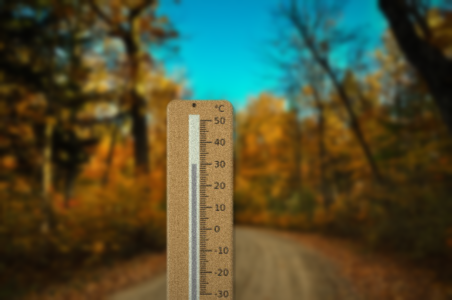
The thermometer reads 30 °C
